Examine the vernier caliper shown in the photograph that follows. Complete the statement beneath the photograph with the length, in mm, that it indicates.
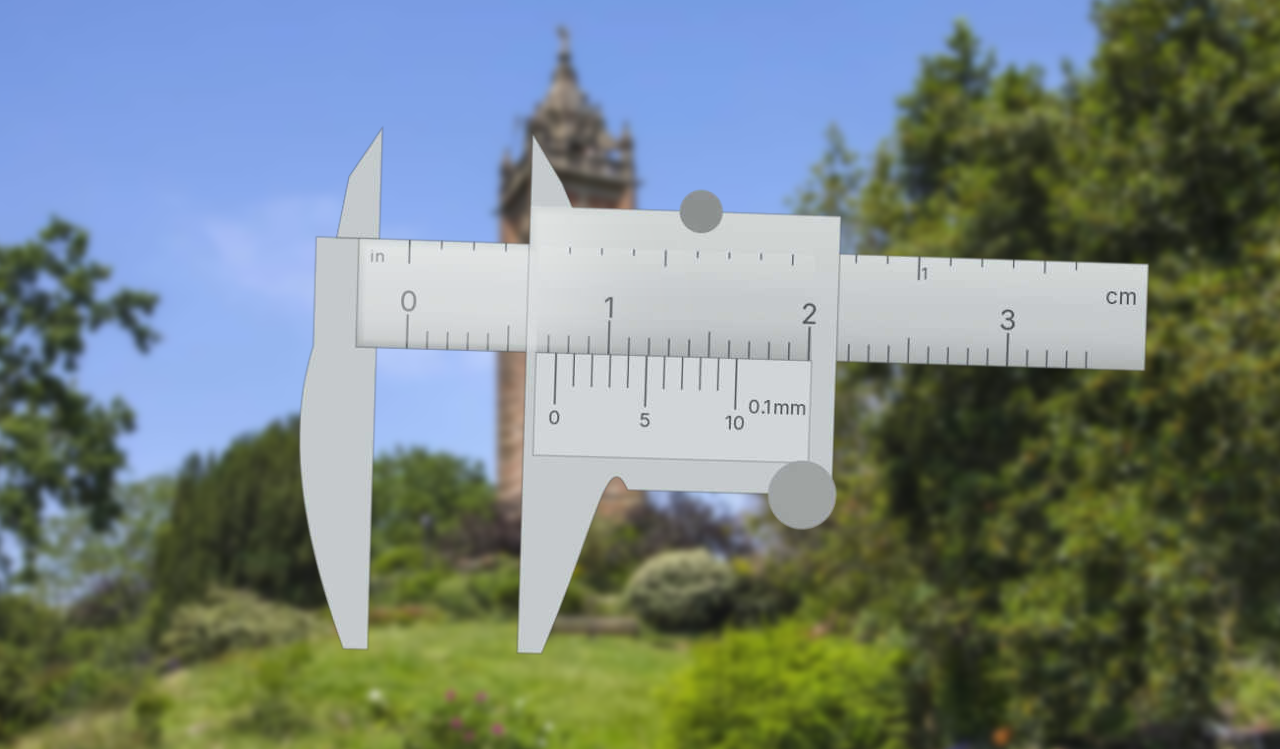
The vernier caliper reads 7.4 mm
